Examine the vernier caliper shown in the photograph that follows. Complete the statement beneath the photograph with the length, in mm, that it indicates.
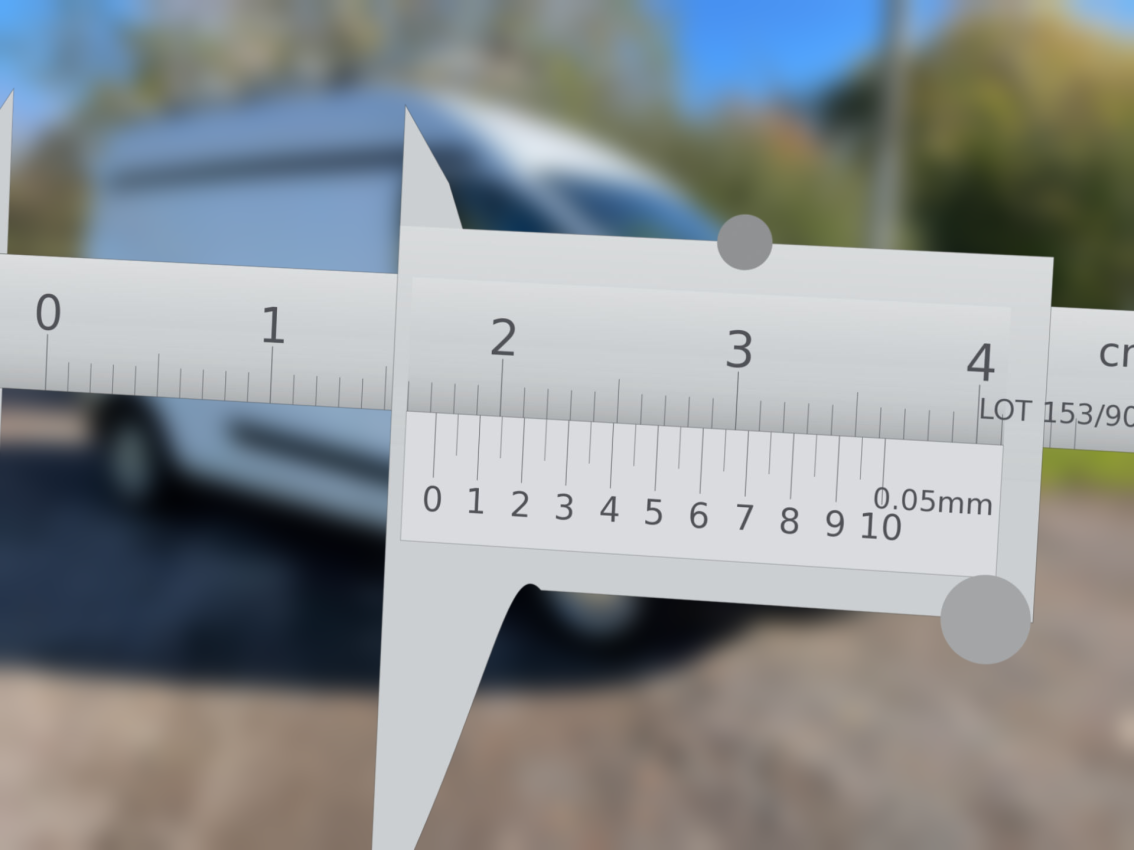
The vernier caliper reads 17.25 mm
